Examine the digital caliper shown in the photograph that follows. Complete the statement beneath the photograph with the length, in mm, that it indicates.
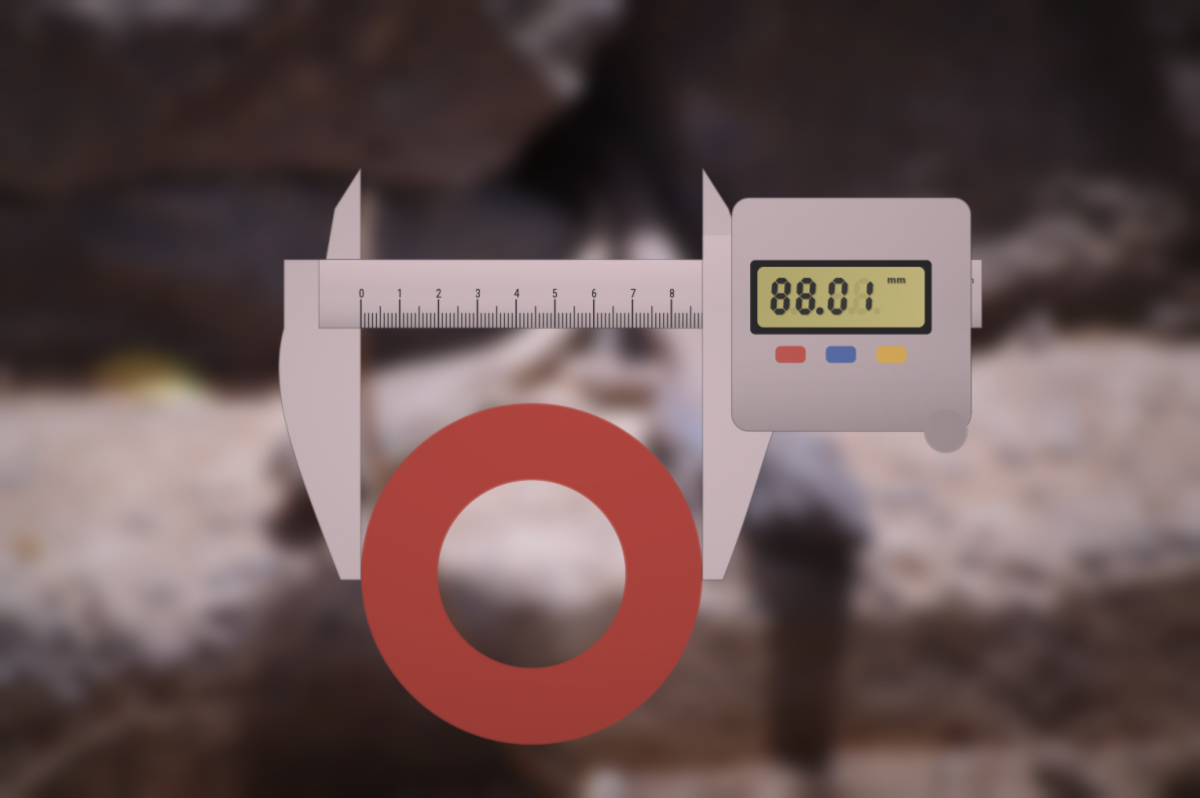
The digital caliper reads 88.01 mm
